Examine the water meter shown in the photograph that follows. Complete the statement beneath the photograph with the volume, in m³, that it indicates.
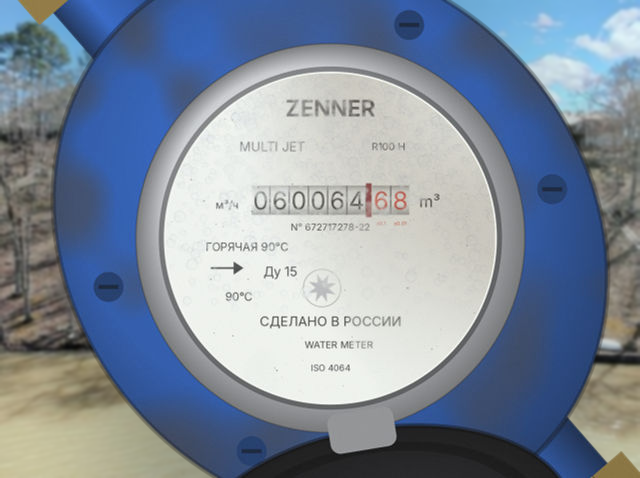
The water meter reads 60064.68 m³
